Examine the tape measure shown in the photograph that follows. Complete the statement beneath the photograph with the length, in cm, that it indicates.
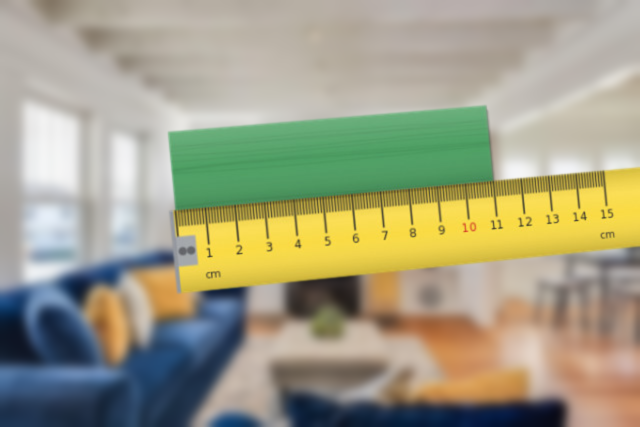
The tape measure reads 11 cm
